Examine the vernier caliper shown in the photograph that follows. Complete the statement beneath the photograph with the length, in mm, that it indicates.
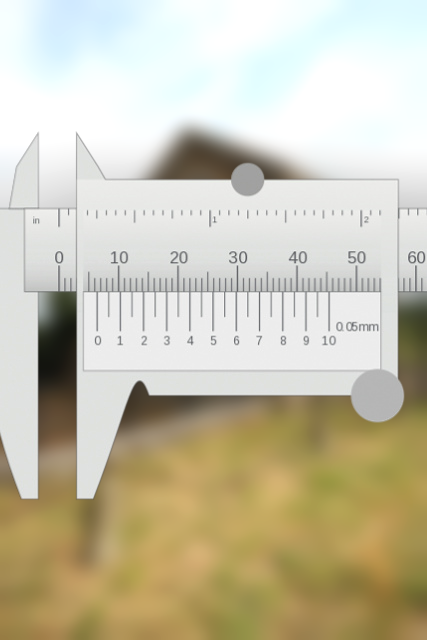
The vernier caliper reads 6.4 mm
